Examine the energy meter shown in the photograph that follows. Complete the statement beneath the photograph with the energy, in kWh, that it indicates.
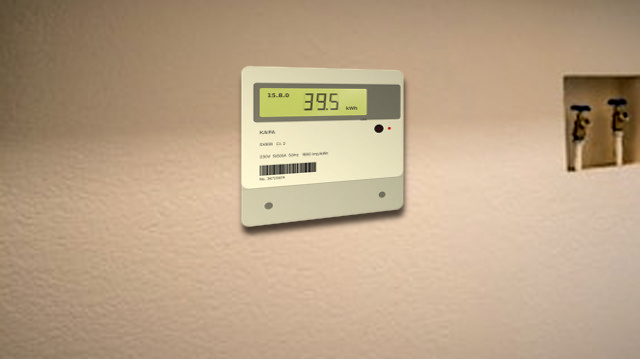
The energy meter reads 39.5 kWh
